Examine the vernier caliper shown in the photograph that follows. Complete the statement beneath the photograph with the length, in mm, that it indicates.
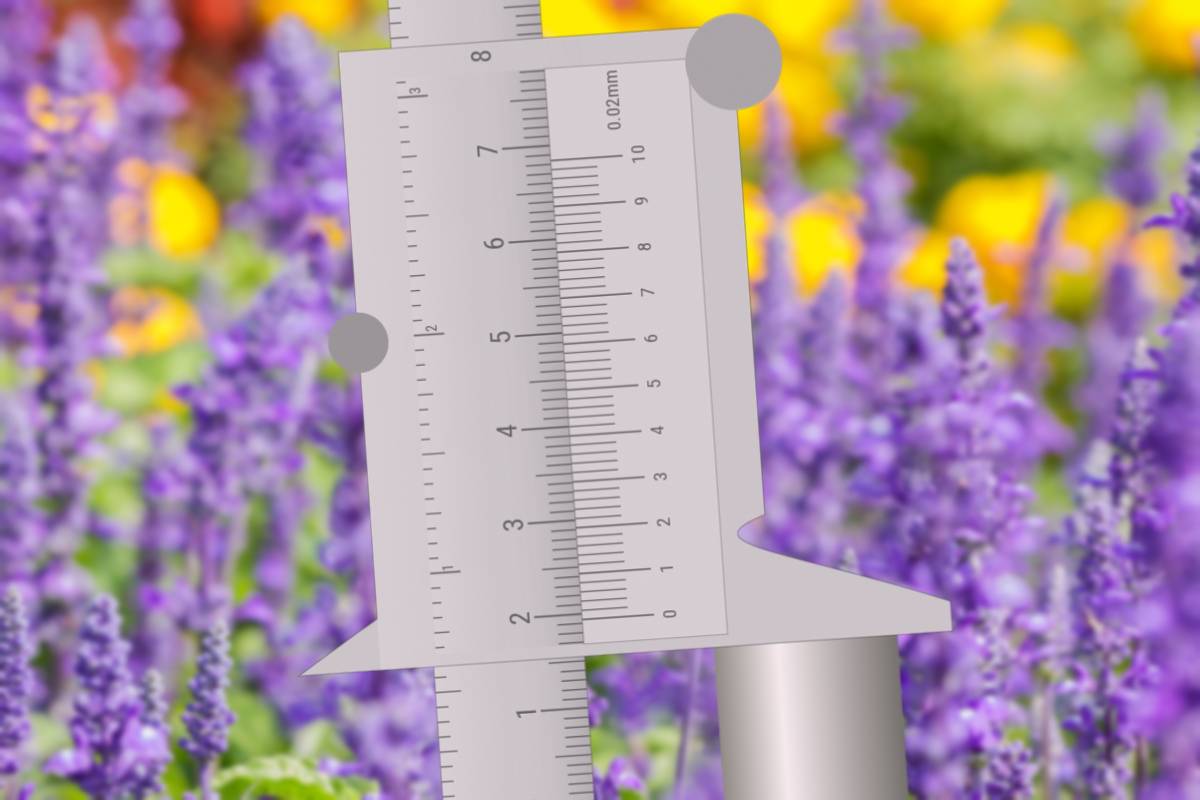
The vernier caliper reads 19.4 mm
